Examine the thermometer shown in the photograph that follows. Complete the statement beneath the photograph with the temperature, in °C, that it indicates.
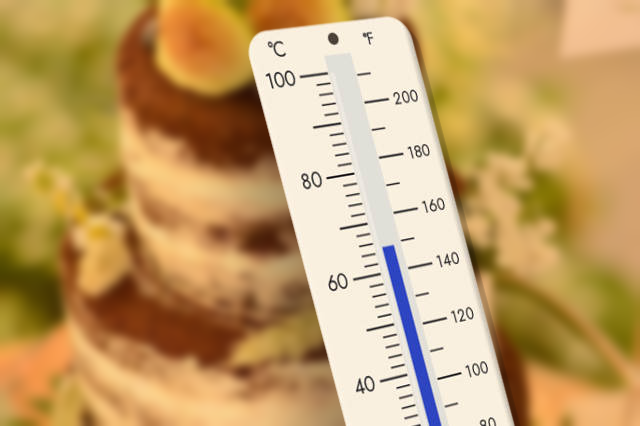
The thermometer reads 65 °C
